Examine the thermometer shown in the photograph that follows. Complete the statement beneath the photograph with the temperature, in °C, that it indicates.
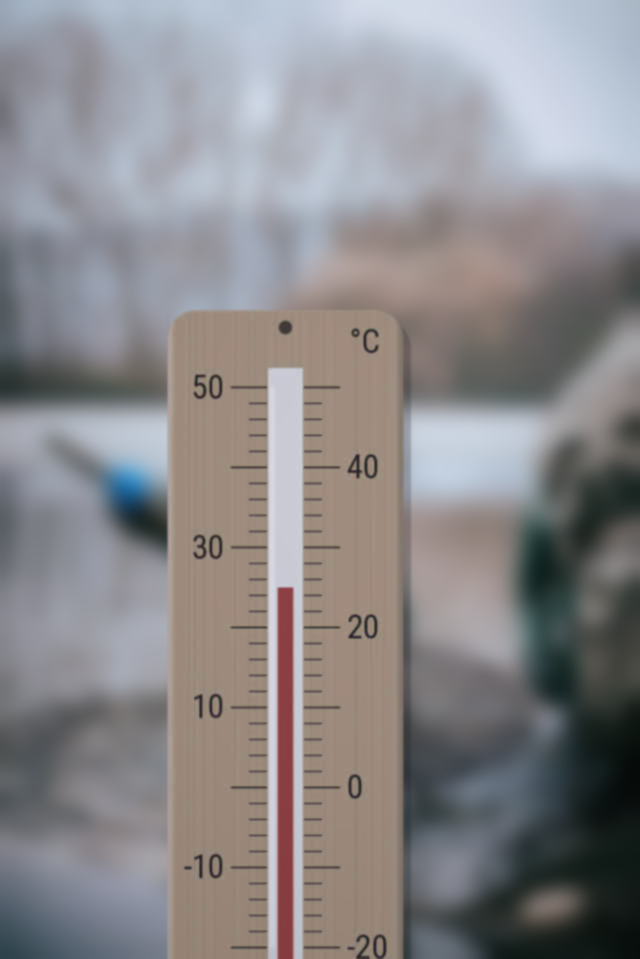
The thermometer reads 25 °C
